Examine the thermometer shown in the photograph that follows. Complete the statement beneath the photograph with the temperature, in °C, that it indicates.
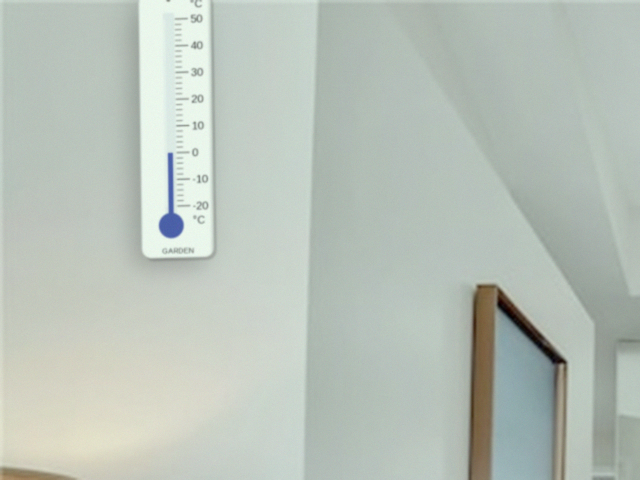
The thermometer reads 0 °C
